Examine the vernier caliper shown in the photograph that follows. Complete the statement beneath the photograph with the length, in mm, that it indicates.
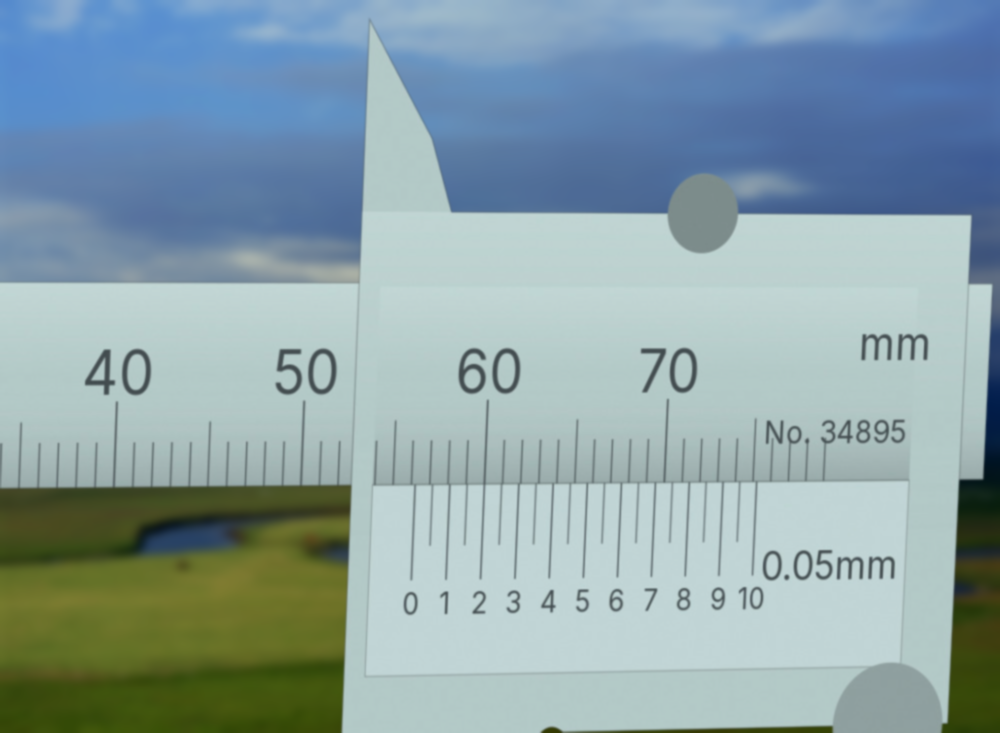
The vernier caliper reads 56.2 mm
